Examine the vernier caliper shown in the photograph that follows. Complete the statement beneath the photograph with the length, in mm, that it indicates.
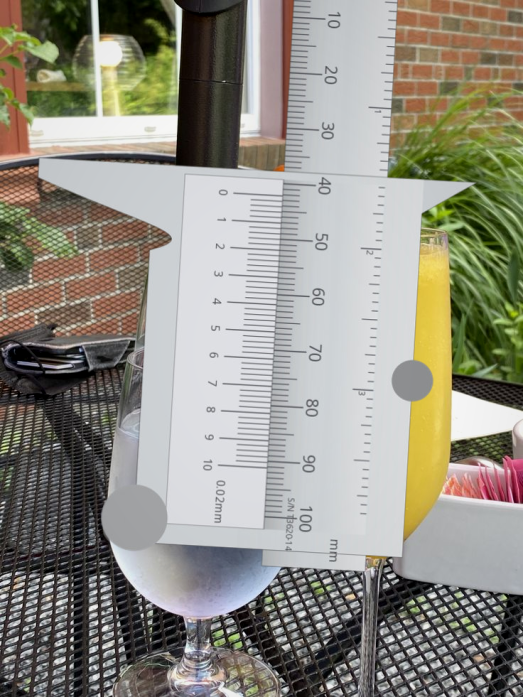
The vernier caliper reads 42.2 mm
